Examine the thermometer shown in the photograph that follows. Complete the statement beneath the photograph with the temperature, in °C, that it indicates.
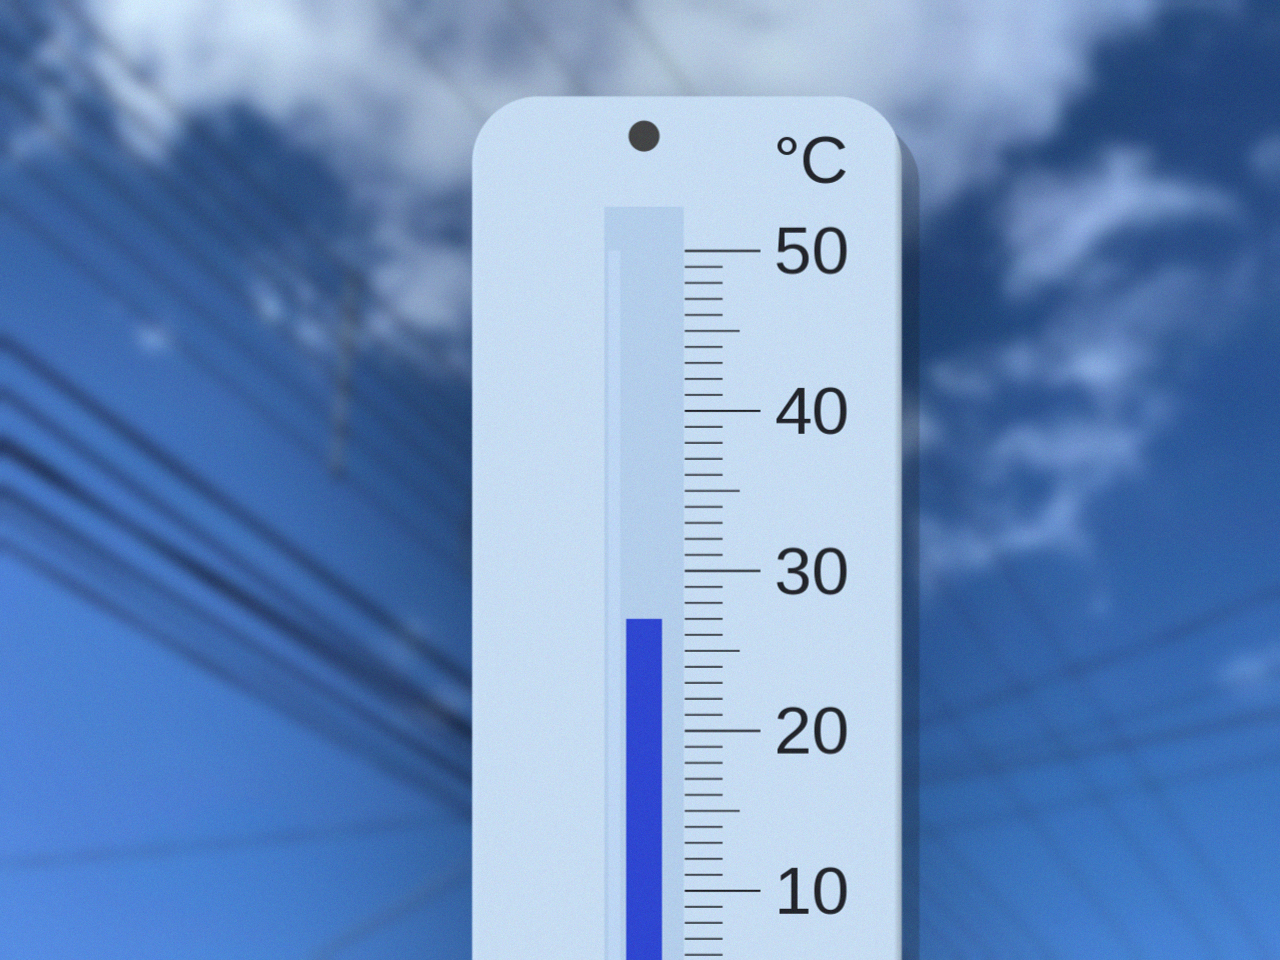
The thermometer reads 27 °C
